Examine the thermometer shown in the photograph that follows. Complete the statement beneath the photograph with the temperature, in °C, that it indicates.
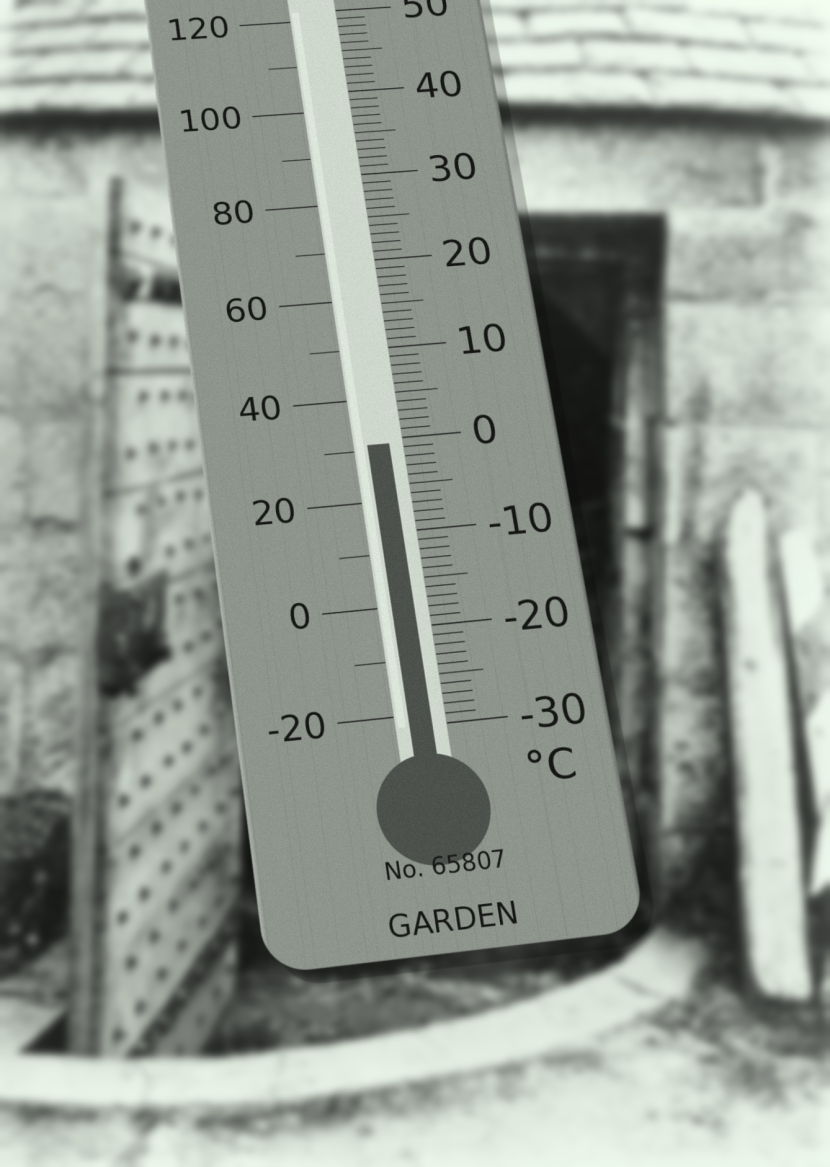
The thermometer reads -0.5 °C
